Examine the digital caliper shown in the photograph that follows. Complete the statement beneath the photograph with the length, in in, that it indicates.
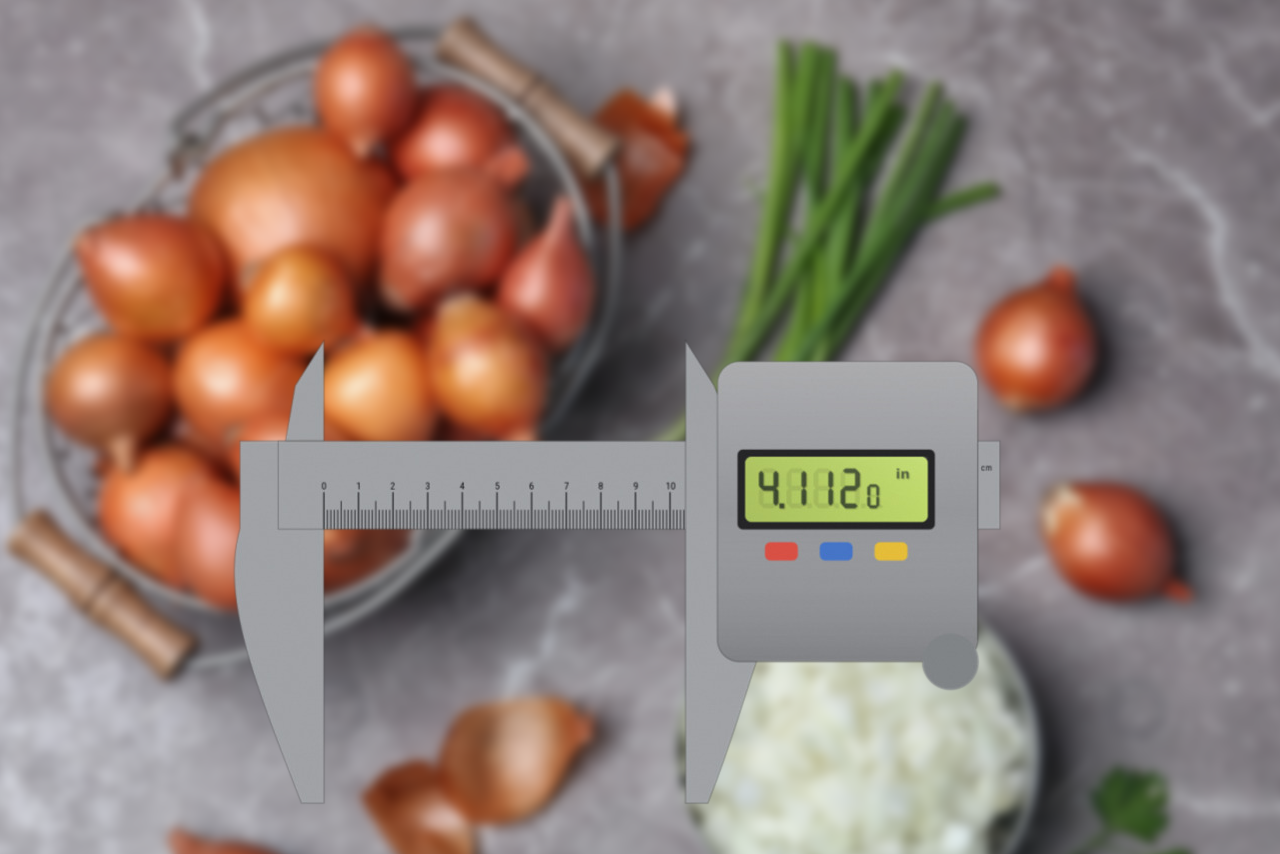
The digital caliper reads 4.1120 in
